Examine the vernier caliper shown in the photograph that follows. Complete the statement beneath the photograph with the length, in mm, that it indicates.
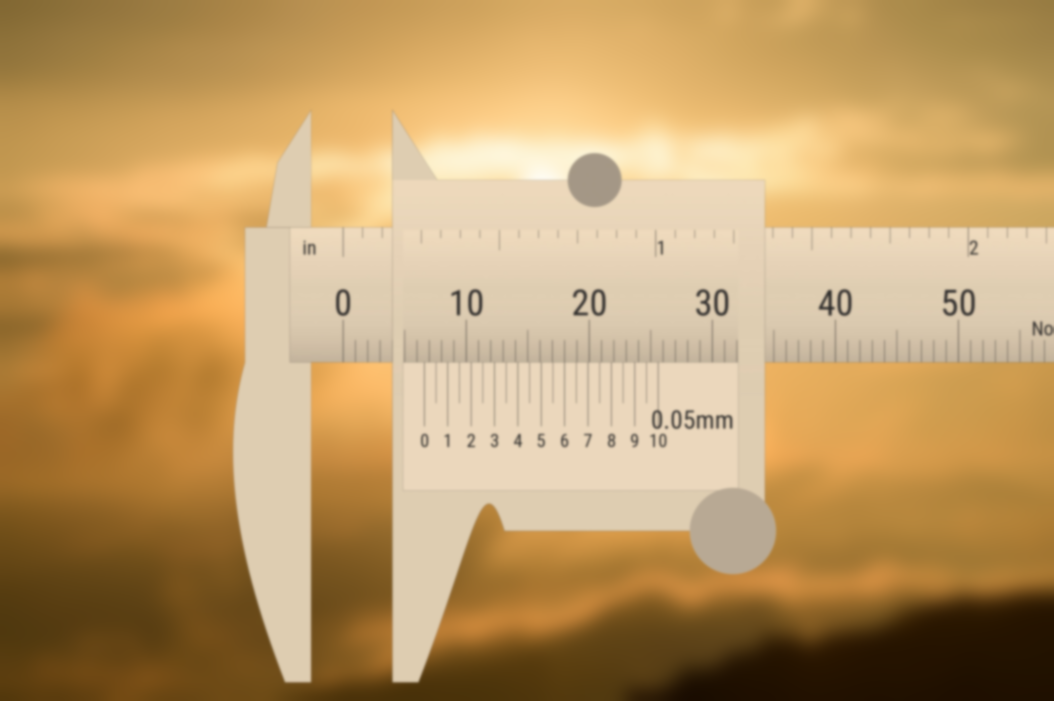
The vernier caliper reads 6.6 mm
